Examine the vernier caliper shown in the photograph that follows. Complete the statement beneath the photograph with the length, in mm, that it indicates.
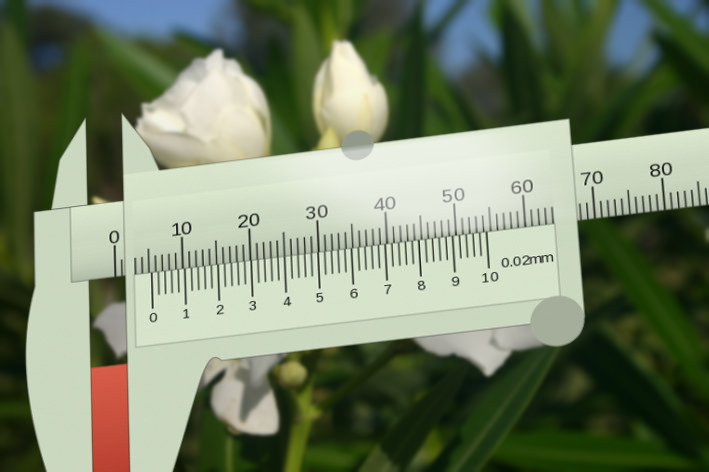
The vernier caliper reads 5.4 mm
